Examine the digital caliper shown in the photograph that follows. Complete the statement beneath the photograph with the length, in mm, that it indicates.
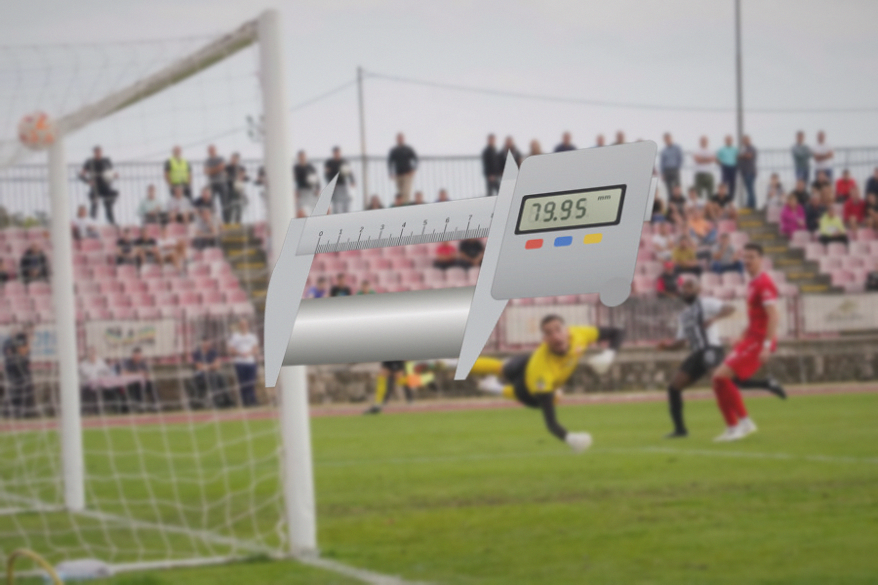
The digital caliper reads 79.95 mm
